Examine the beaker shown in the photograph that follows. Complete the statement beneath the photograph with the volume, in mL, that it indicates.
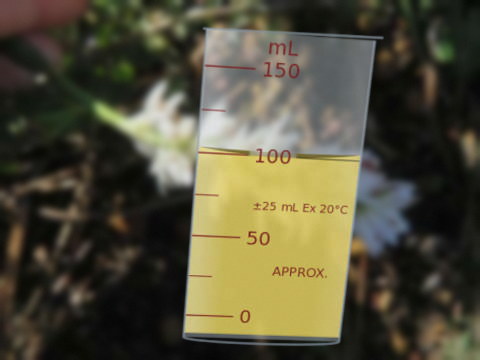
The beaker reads 100 mL
